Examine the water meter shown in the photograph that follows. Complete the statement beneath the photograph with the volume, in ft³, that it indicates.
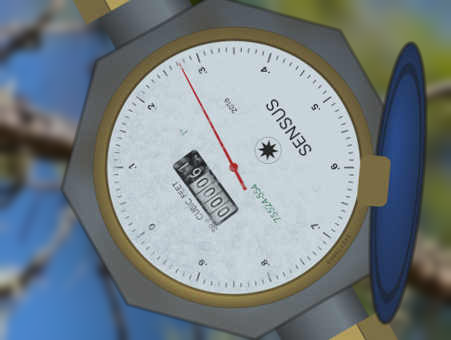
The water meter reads 61.27 ft³
